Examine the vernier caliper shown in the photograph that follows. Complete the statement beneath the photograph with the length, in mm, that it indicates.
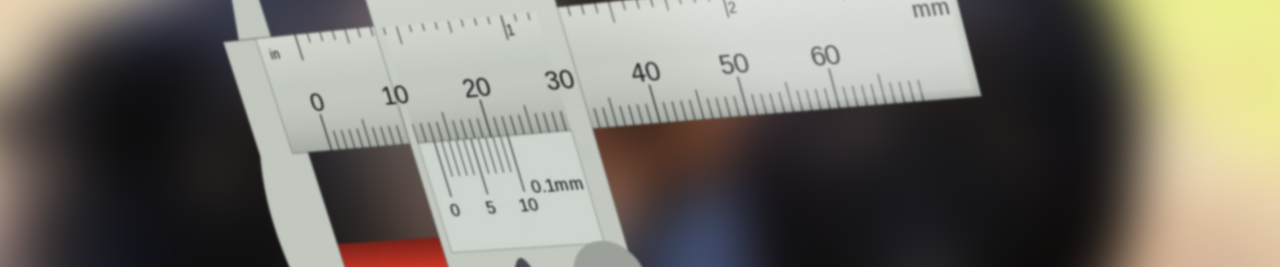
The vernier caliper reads 13.0 mm
